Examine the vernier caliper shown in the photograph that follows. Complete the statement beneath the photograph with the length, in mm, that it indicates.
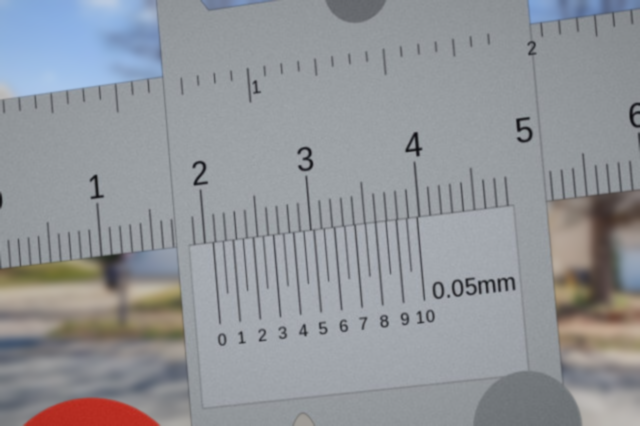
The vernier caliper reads 20.8 mm
